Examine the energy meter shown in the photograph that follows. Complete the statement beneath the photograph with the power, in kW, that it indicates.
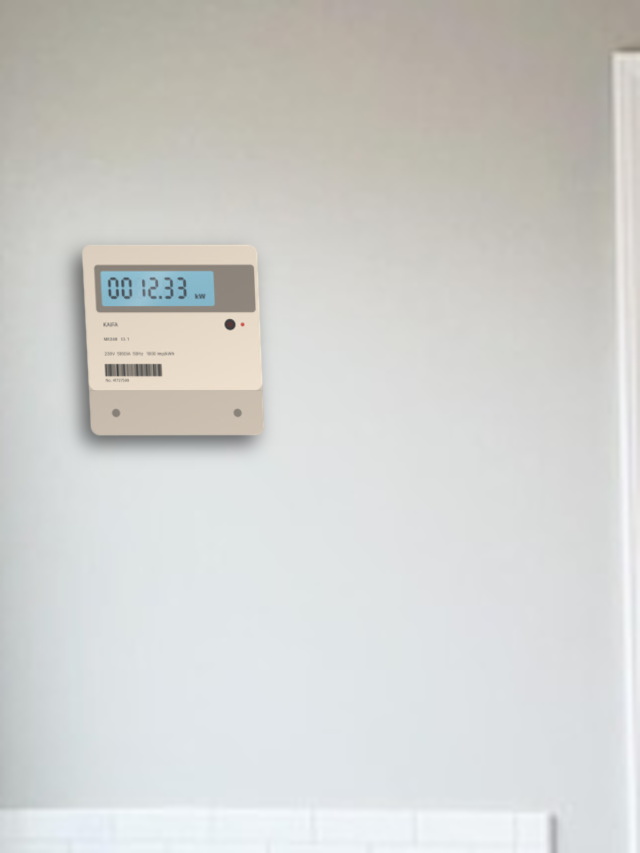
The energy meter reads 12.33 kW
